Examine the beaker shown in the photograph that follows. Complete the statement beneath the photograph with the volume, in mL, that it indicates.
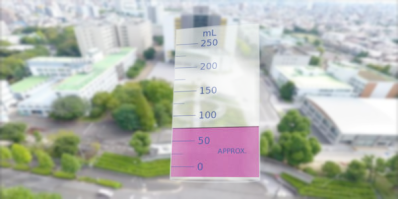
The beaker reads 75 mL
